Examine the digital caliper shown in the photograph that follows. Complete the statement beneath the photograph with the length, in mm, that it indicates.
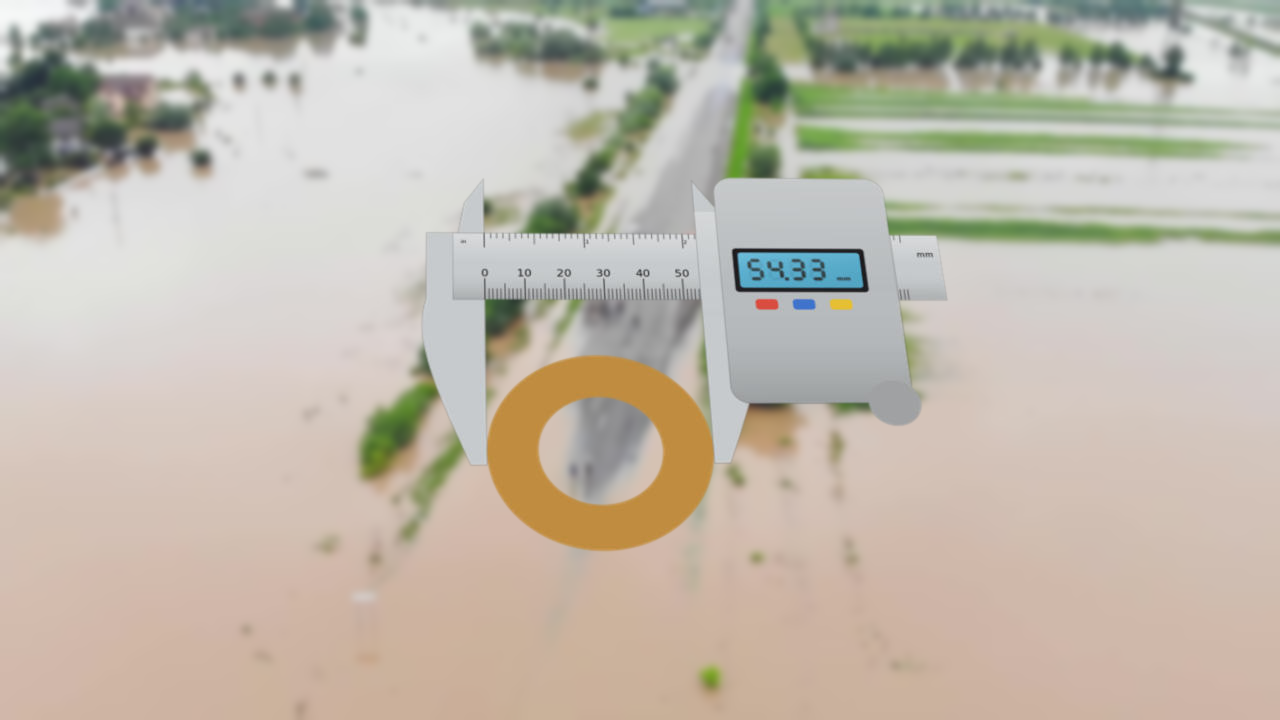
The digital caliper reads 54.33 mm
